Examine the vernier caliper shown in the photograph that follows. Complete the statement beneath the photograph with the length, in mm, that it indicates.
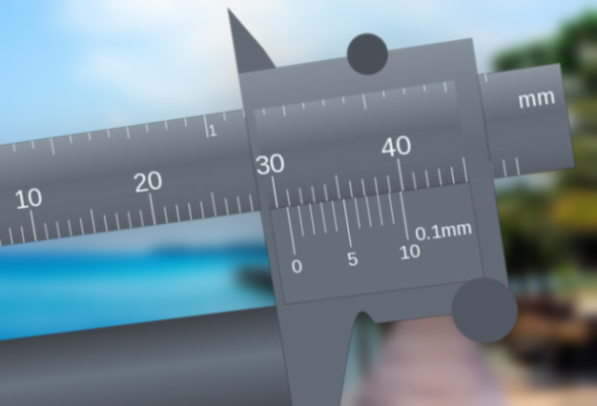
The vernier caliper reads 30.8 mm
